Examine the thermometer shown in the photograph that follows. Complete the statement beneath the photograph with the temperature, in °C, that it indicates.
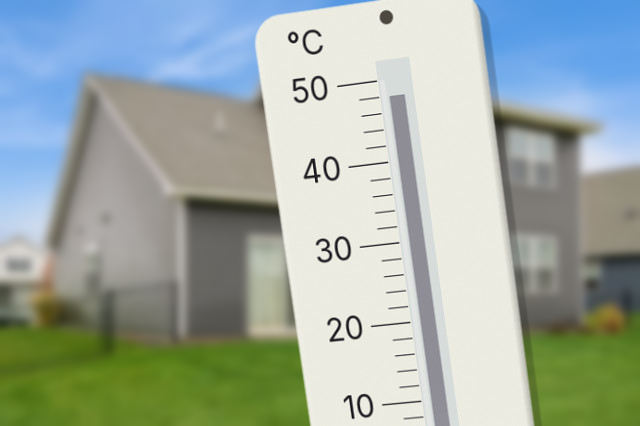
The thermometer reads 48 °C
